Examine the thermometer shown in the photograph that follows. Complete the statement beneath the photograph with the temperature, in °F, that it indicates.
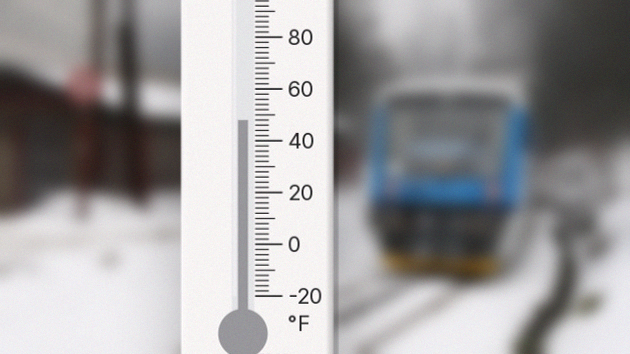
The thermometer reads 48 °F
